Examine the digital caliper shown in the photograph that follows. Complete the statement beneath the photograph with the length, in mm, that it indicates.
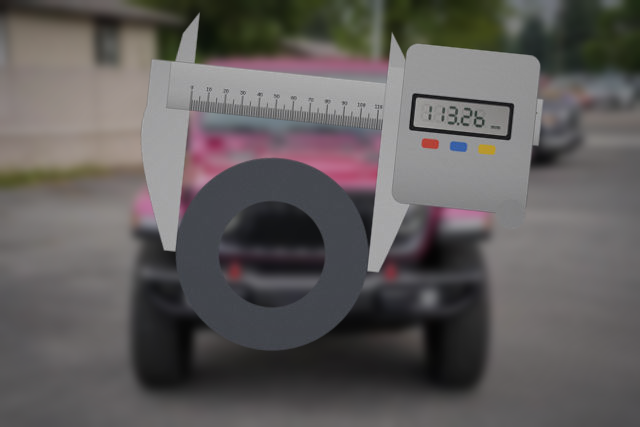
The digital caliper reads 113.26 mm
